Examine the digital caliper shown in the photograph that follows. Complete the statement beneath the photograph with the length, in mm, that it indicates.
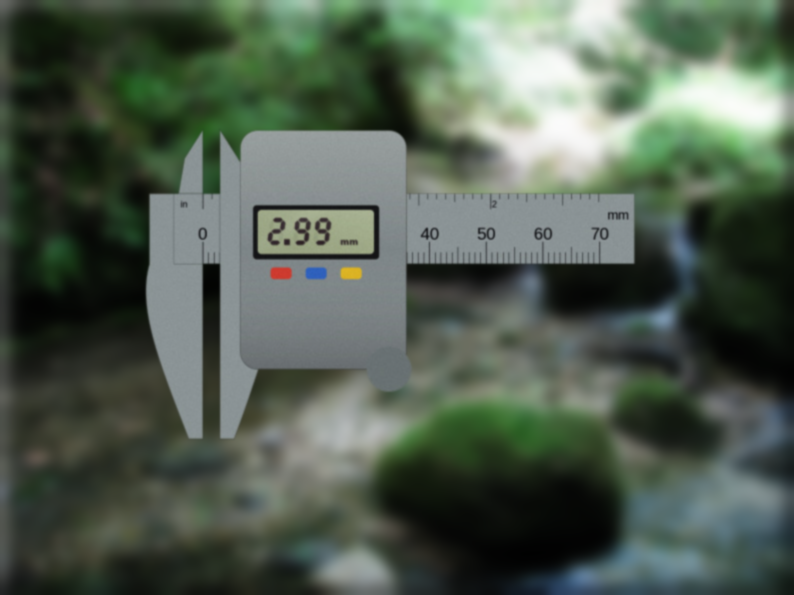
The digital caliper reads 2.99 mm
